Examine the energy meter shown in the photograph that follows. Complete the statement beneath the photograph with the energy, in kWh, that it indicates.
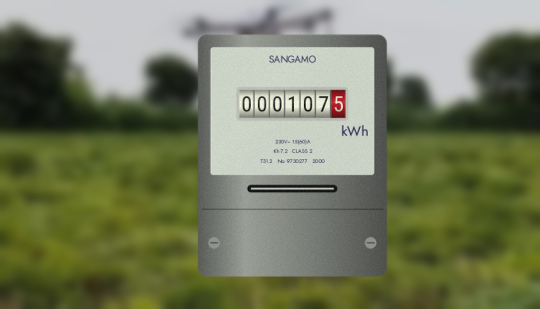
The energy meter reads 107.5 kWh
